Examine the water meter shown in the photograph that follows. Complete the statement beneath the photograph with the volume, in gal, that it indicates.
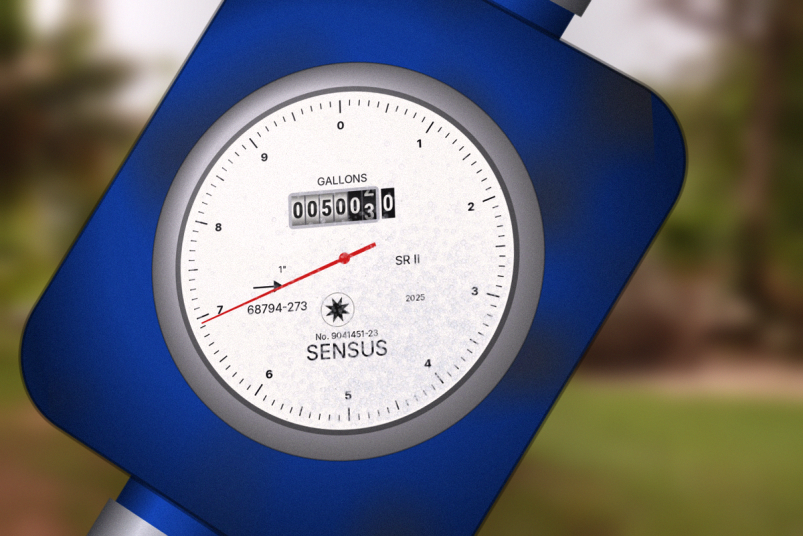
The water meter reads 50026.9 gal
